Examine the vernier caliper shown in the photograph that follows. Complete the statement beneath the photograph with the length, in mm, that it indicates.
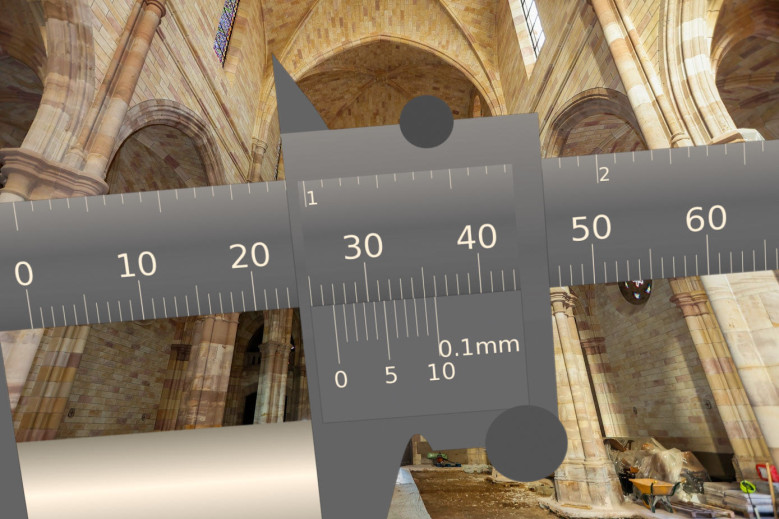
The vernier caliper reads 26.9 mm
